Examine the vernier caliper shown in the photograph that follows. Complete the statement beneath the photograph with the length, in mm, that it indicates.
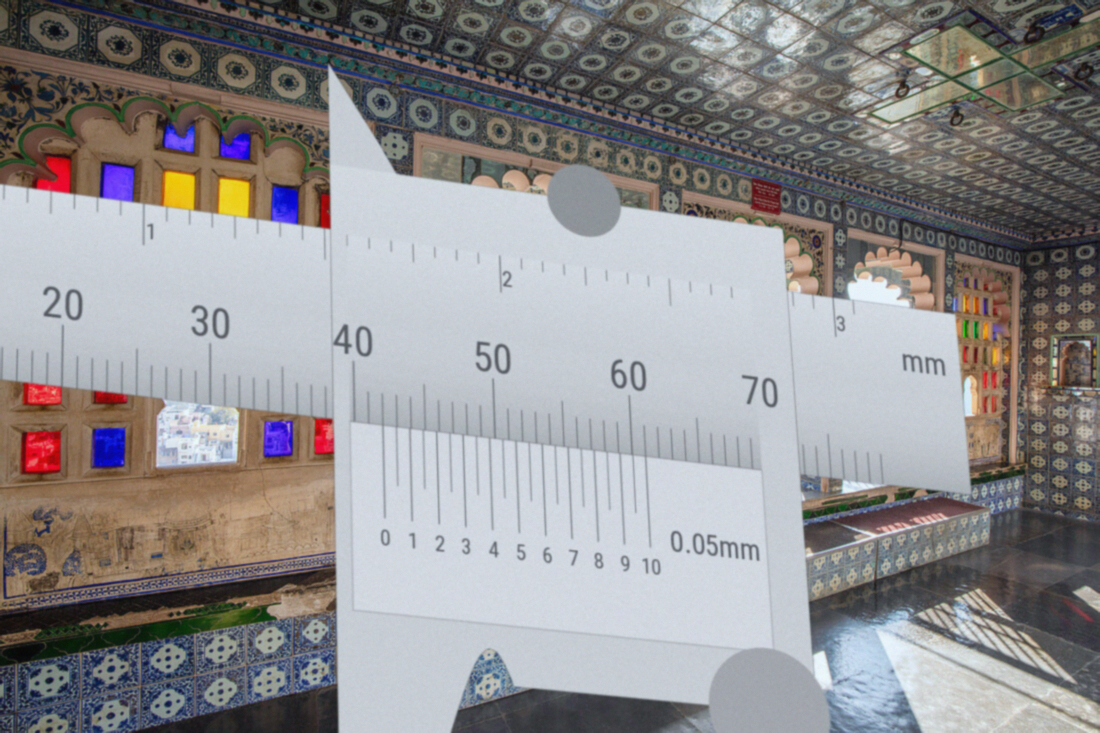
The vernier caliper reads 42.0 mm
